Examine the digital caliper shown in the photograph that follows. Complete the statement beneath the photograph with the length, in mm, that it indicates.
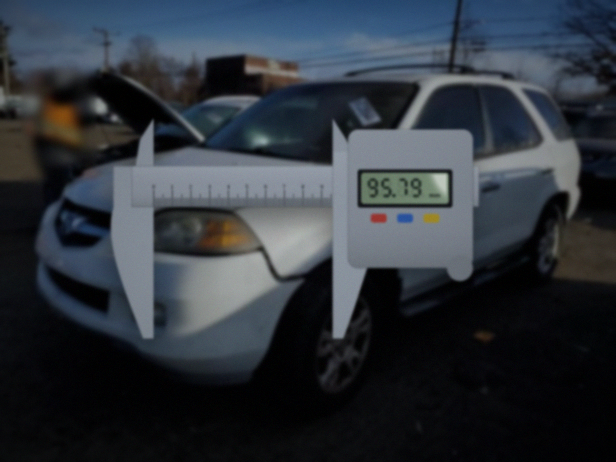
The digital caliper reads 95.79 mm
